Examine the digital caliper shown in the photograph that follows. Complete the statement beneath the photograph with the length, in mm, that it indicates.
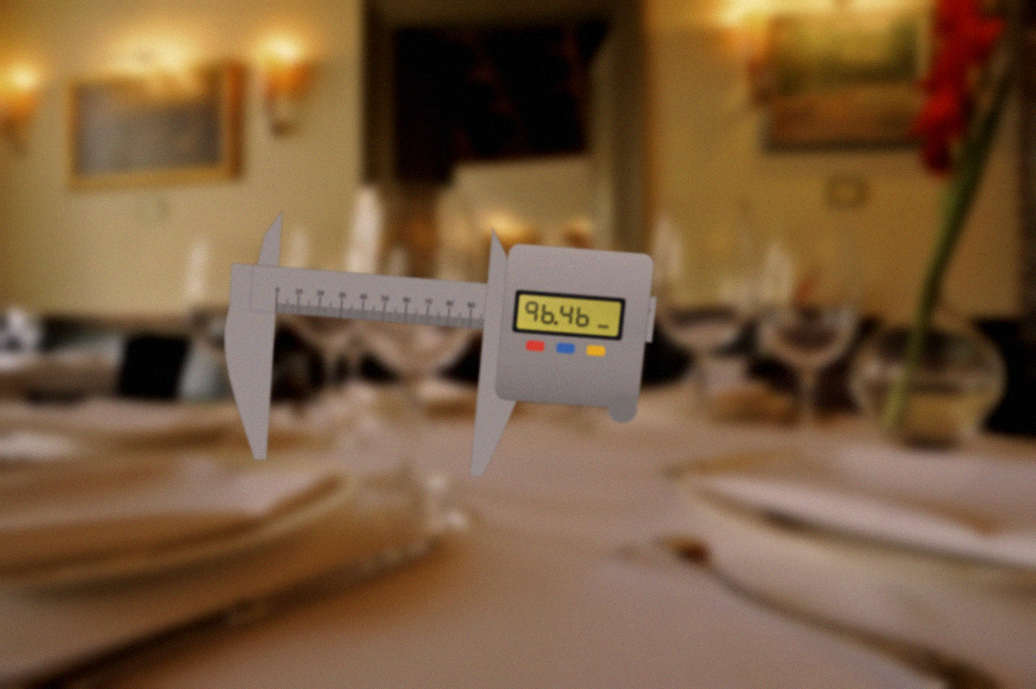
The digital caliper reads 96.46 mm
